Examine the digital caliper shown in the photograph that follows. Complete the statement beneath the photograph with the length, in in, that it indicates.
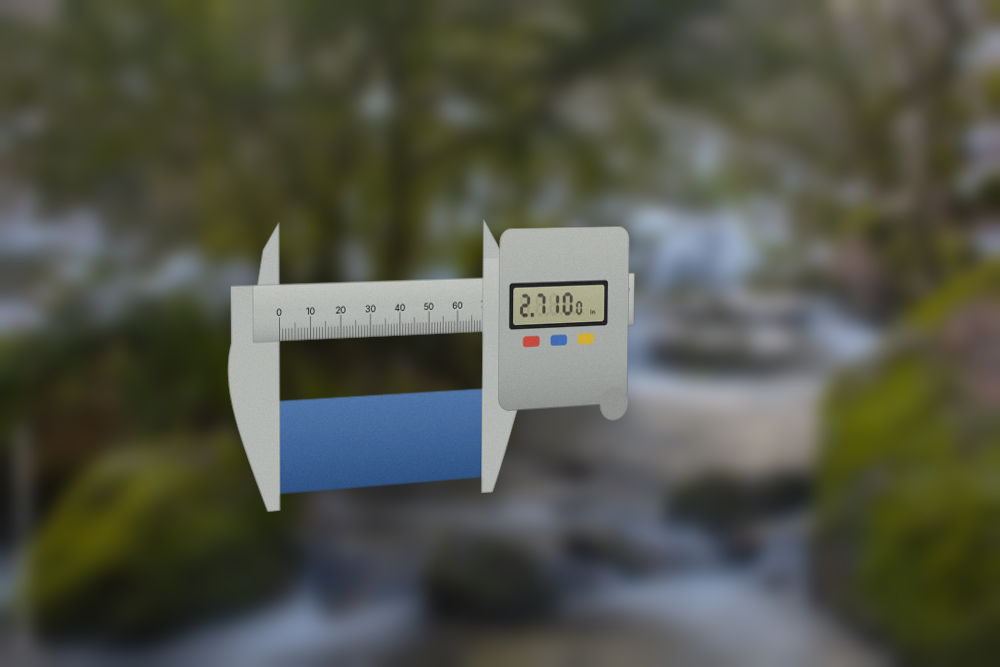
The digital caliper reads 2.7100 in
